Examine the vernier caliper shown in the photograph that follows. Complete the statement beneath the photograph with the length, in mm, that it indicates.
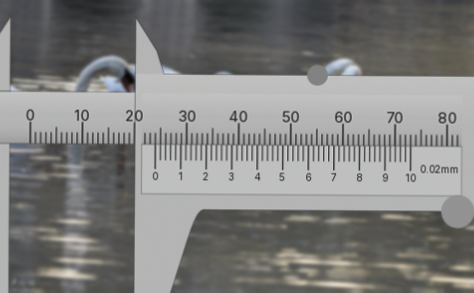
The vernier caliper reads 24.0 mm
